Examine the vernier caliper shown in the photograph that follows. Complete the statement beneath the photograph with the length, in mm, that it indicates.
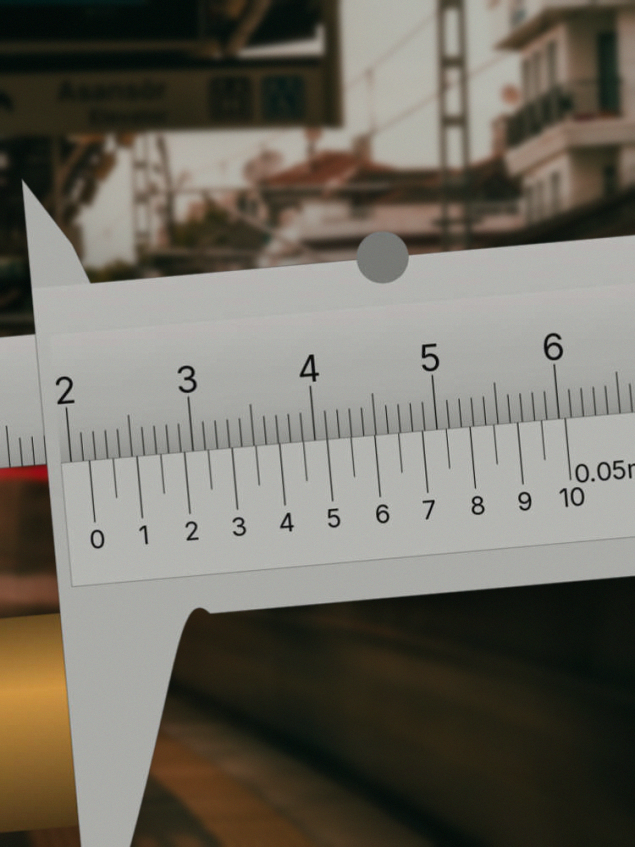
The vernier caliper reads 21.5 mm
